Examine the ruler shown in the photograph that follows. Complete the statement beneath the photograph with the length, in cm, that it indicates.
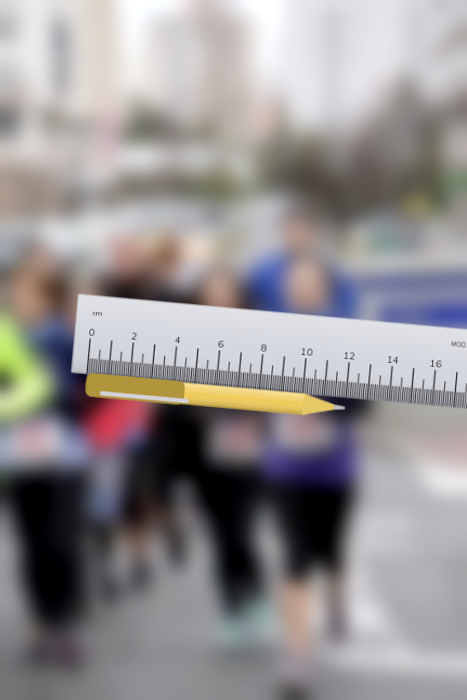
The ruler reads 12 cm
